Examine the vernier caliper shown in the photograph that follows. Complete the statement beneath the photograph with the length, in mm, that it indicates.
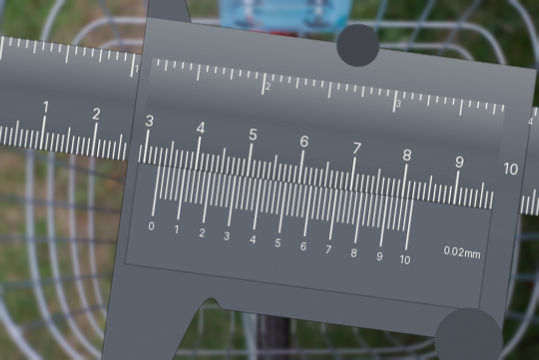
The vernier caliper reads 33.0 mm
